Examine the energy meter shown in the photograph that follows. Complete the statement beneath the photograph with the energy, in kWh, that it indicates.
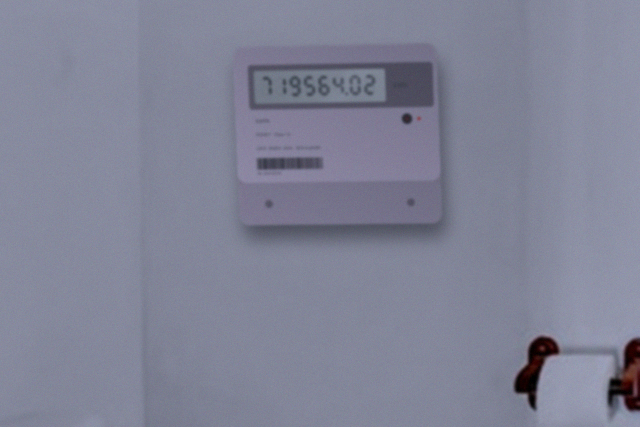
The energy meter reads 719564.02 kWh
